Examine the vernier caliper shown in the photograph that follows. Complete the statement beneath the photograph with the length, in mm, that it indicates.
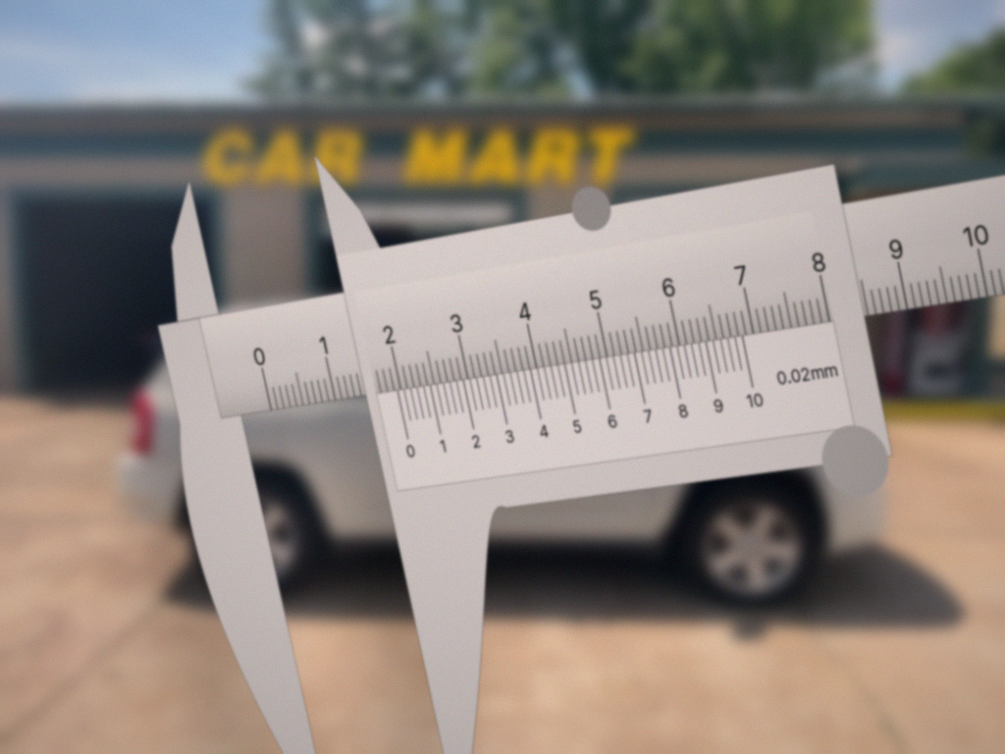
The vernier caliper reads 19.5 mm
